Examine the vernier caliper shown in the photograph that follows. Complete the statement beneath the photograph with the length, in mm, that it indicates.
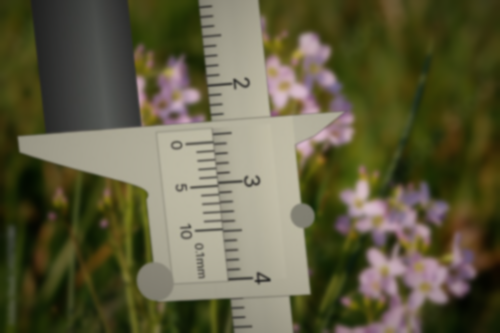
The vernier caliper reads 25.8 mm
